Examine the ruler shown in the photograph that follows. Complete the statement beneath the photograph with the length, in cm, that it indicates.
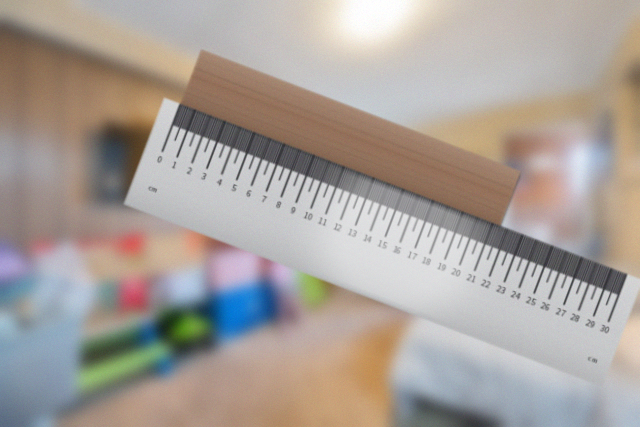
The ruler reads 21.5 cm
